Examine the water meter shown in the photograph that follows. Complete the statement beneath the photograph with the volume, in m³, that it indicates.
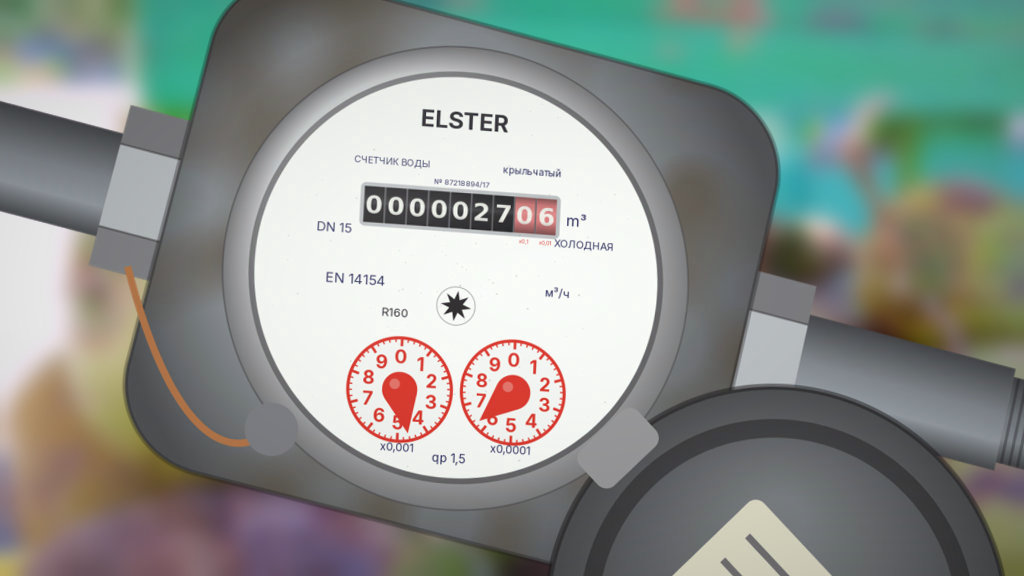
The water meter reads 27.0646 m³
